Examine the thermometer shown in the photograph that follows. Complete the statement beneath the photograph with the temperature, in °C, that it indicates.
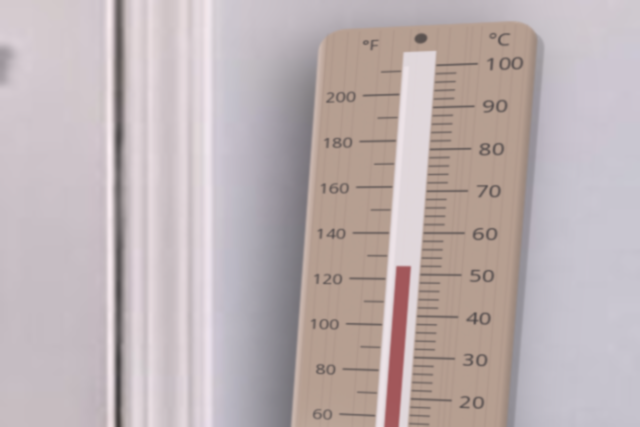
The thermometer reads 52 °C
